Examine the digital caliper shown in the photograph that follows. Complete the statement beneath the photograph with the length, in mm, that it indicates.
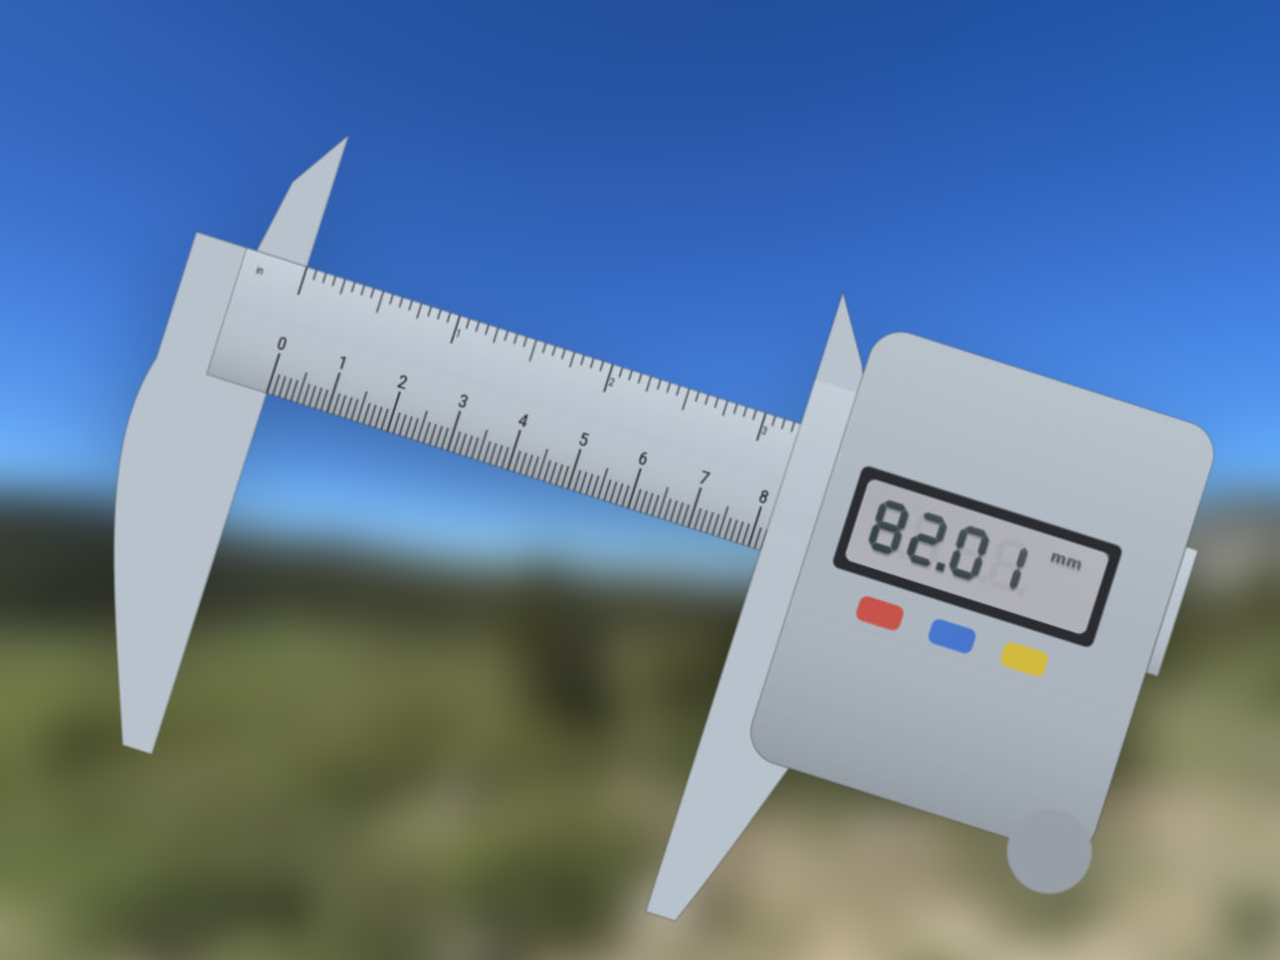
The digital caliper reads 82.01 mm
